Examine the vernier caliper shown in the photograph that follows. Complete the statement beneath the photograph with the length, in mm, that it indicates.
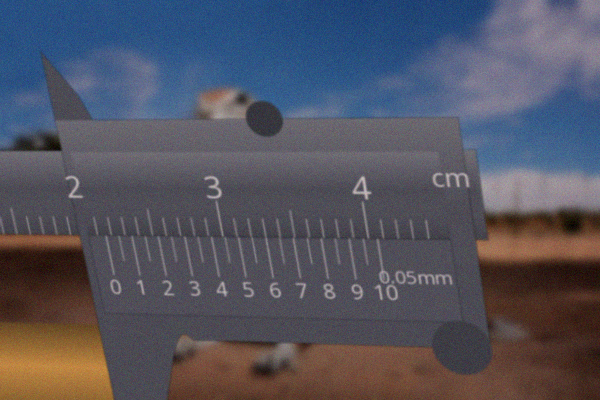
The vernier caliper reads 21.6 mm
